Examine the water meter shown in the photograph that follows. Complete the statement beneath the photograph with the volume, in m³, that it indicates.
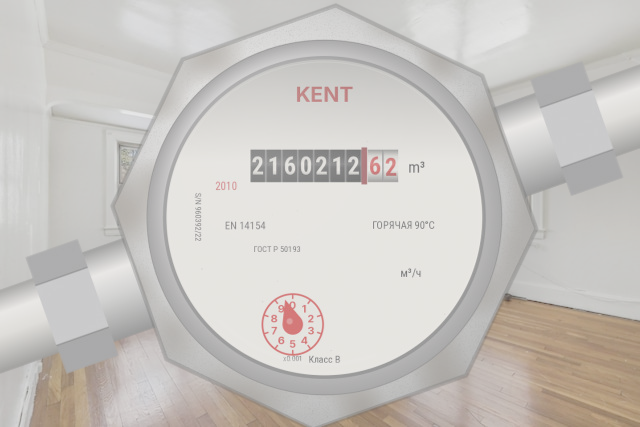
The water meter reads 2160212.619 m³
